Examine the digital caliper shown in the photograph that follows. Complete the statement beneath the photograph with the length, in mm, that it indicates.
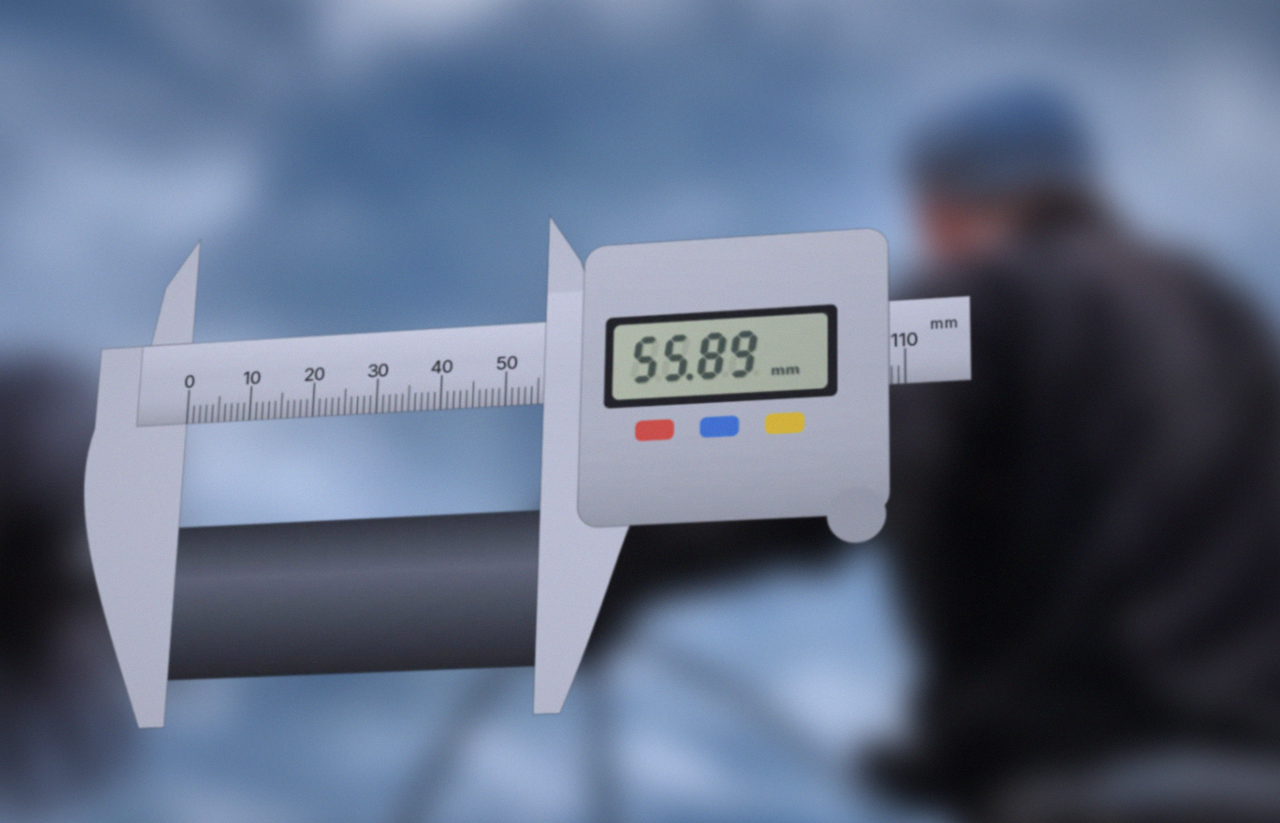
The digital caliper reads 55.89 mm
